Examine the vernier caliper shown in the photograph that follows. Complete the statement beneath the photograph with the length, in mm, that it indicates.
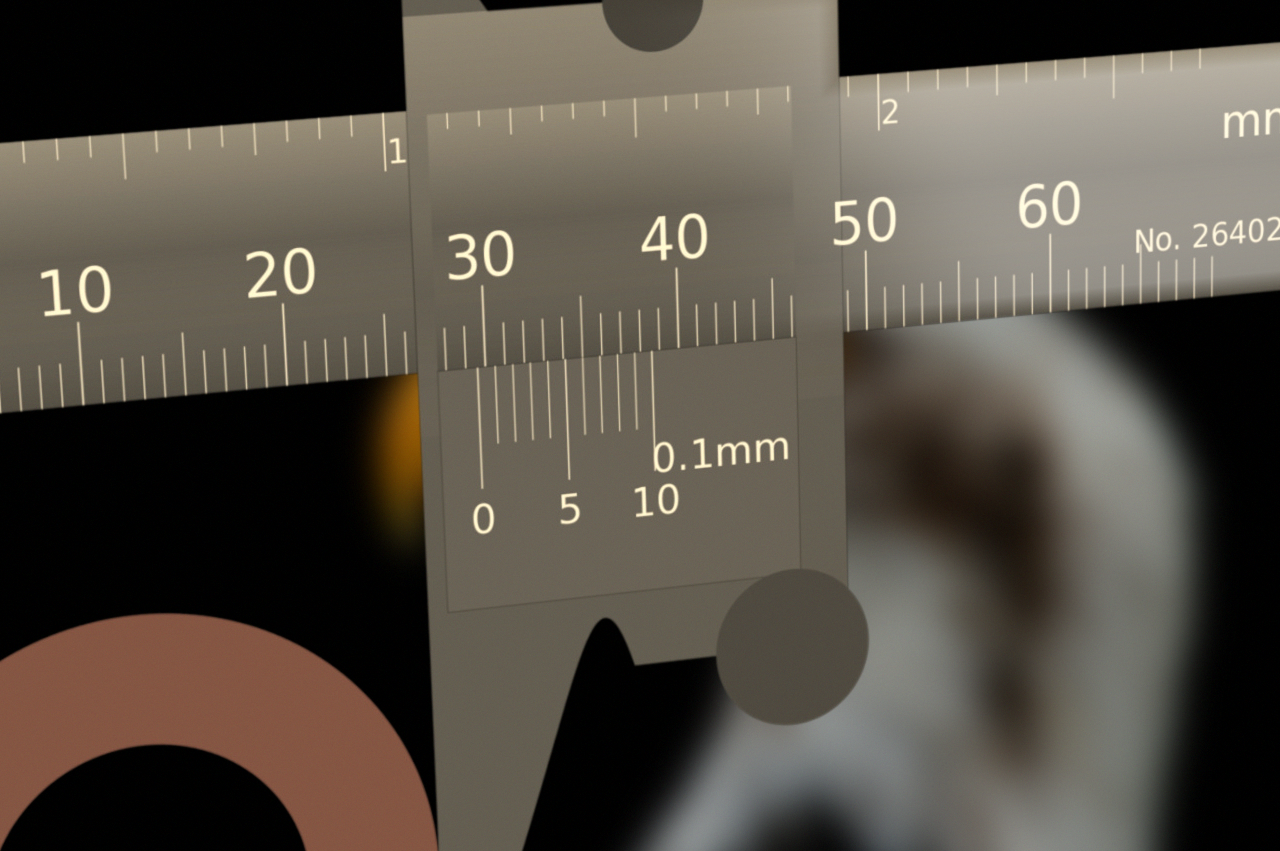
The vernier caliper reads 29.6 mm
